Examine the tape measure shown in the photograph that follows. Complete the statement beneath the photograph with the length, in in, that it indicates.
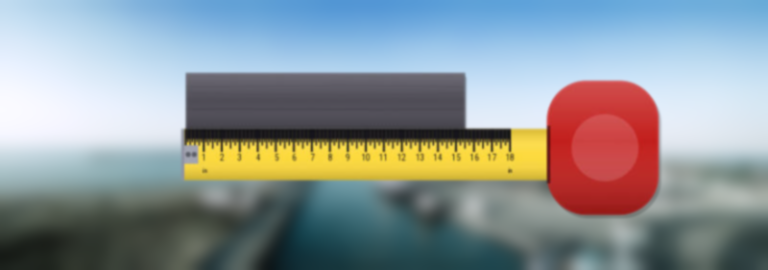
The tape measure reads 15.5 in
